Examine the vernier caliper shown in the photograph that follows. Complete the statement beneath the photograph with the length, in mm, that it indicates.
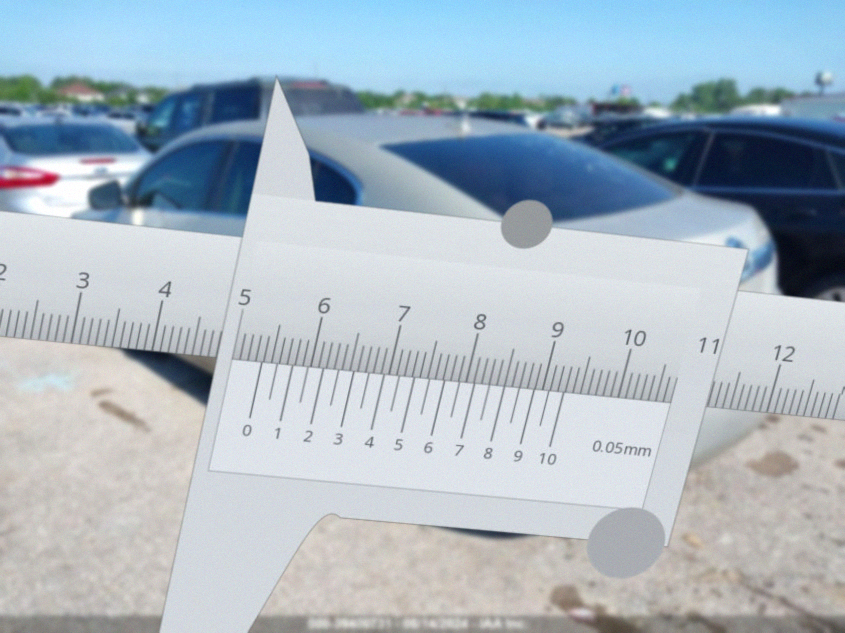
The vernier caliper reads 53.8 mm
